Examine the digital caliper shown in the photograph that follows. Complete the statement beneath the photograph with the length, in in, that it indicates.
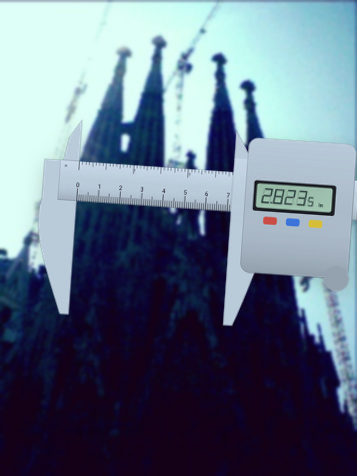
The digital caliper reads 2.8235 in
